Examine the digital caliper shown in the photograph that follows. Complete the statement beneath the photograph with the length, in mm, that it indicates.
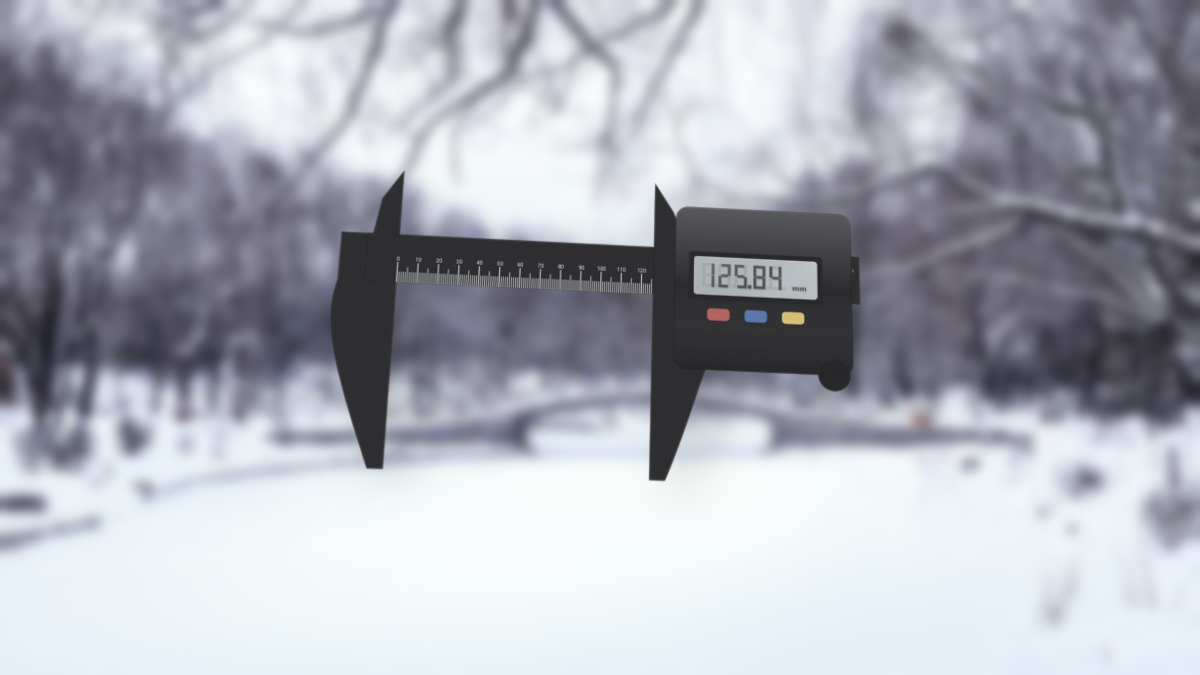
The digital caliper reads 125.84 mm
